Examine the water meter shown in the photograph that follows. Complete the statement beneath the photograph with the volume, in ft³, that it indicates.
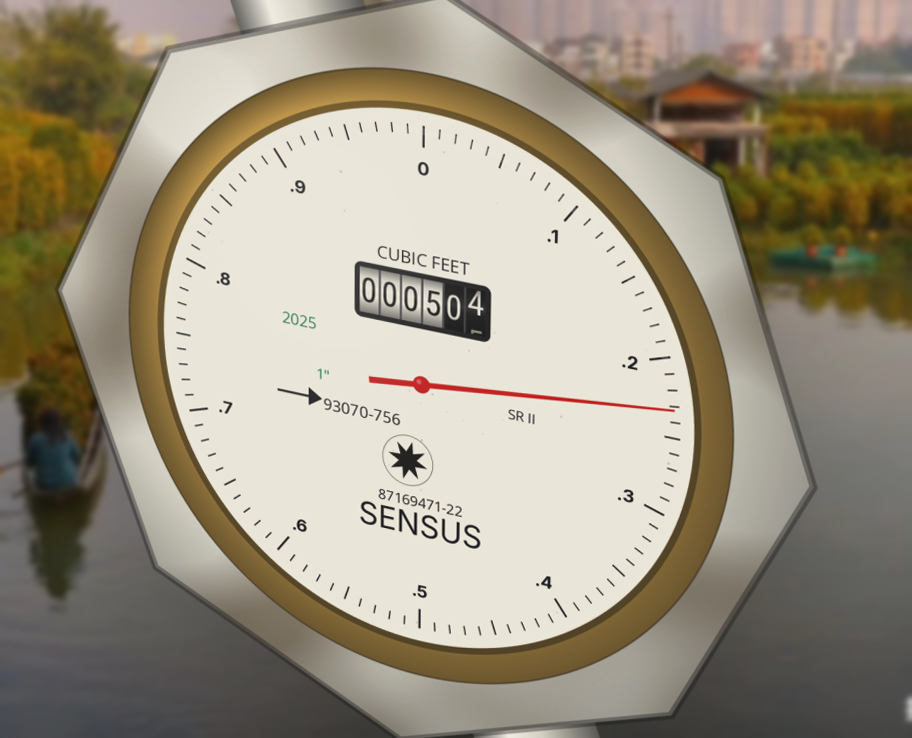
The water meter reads 504.23 ft³
